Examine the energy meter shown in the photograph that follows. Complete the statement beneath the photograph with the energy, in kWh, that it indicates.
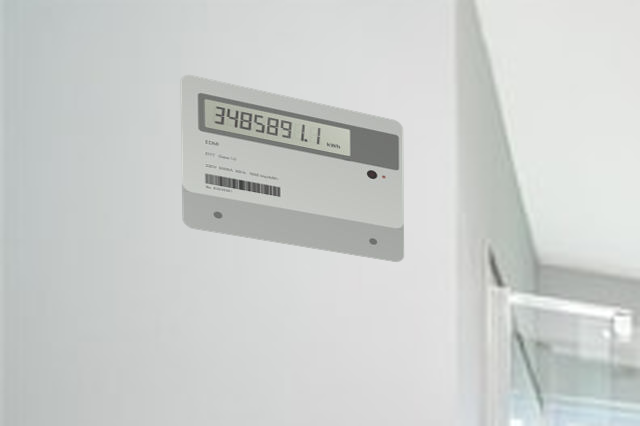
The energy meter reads 3485891.1 kWh
